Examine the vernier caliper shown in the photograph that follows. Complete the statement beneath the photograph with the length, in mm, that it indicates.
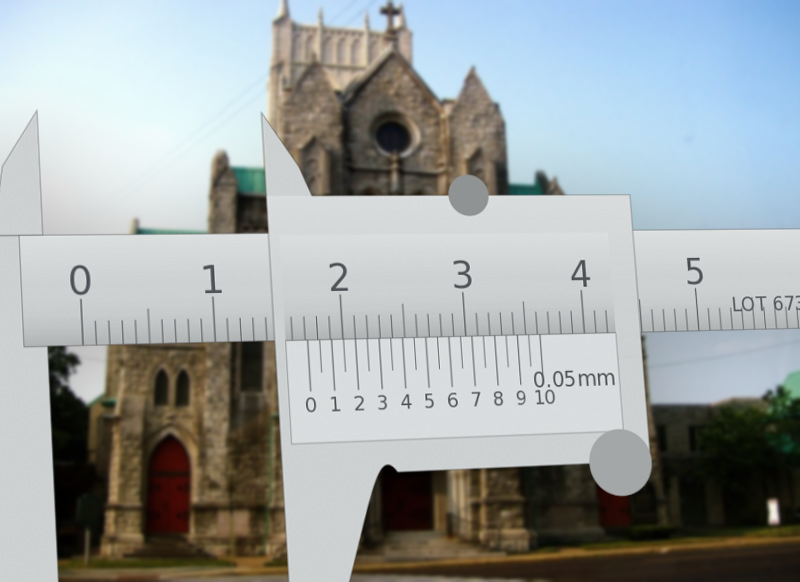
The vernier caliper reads 17.2 mm
